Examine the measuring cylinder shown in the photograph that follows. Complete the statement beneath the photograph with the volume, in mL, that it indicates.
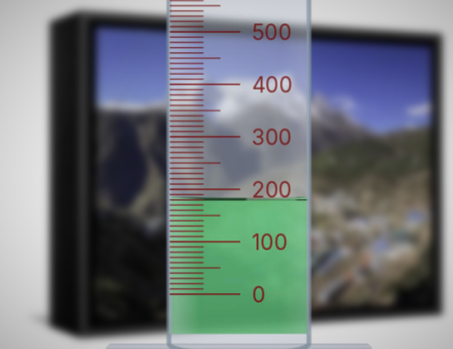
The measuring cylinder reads 180 mL
